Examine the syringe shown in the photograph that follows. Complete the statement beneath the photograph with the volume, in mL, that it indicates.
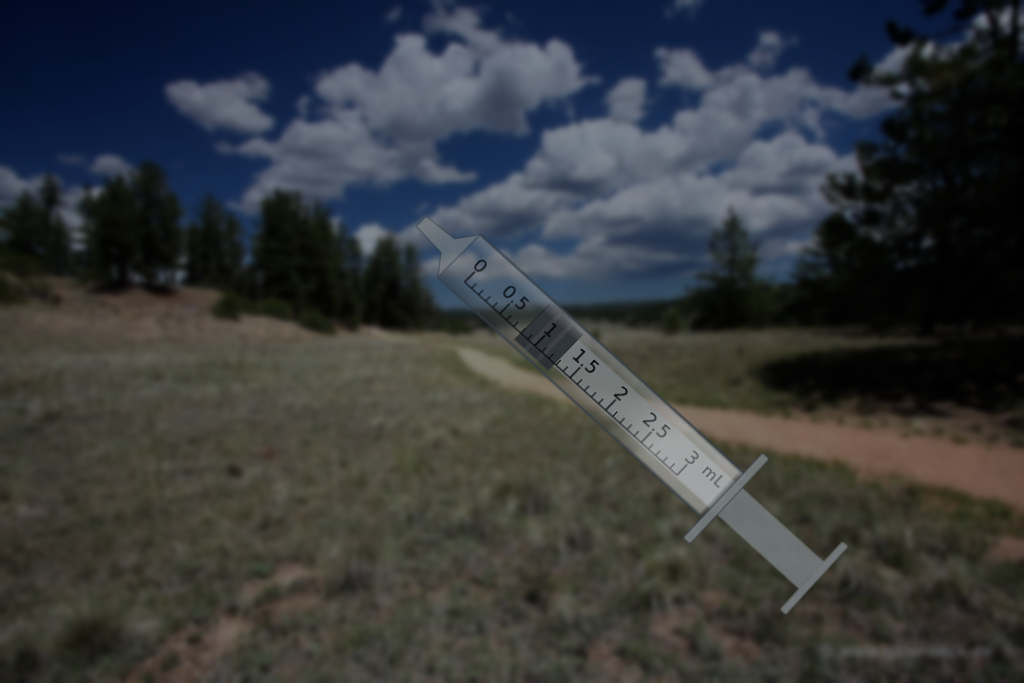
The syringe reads 0.8 mL
